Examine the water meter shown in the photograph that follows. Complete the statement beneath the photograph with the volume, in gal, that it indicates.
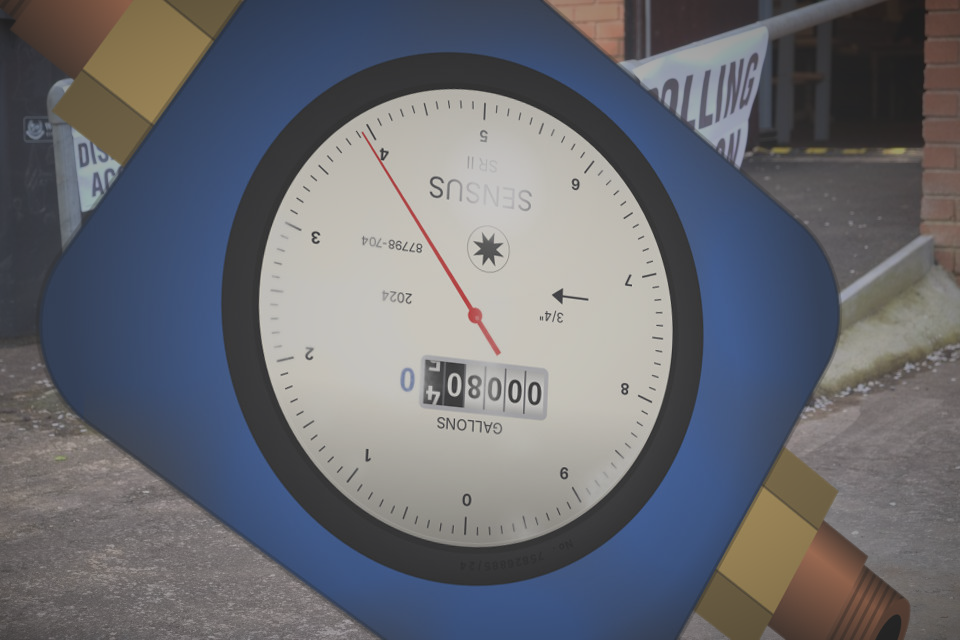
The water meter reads 8043.9 gal
